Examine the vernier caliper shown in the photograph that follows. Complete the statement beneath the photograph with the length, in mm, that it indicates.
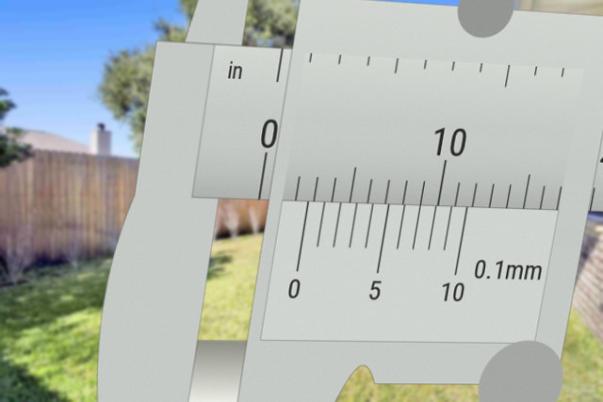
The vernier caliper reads 2.7 mm
